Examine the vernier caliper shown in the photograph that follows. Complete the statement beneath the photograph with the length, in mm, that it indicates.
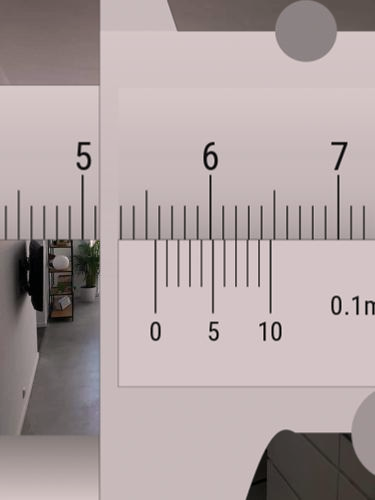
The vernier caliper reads 55.7 mm
